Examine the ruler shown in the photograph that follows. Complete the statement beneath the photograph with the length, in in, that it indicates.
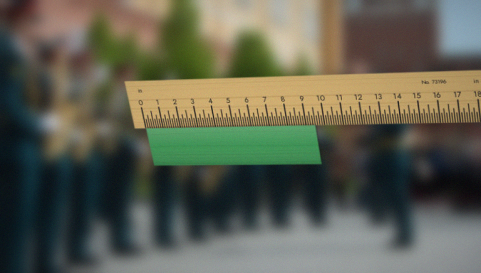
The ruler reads 9.5 in
